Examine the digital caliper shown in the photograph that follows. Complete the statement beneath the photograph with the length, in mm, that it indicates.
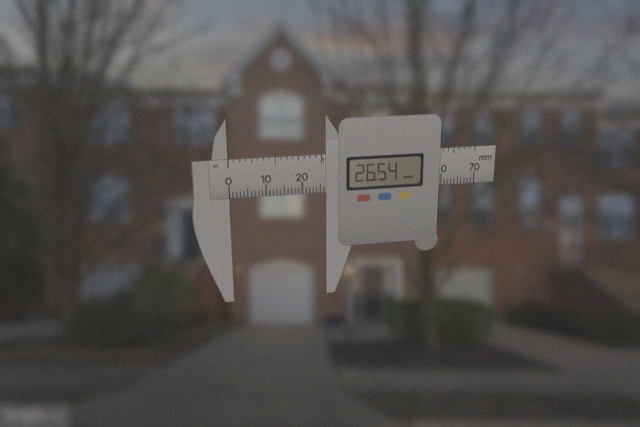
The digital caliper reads 26.54 mm
